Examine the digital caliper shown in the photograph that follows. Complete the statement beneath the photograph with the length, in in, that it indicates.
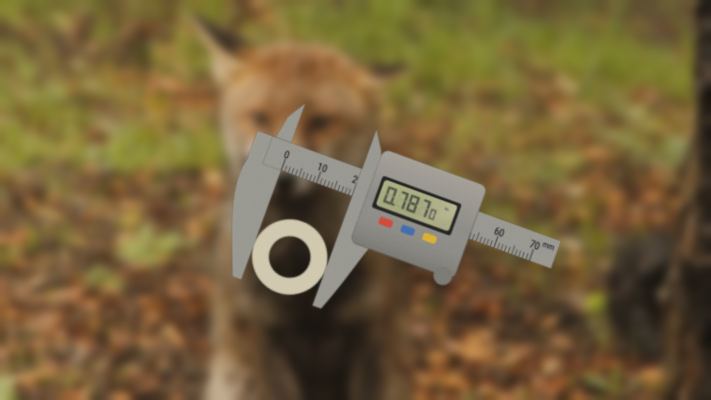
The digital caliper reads 0.7870 in
